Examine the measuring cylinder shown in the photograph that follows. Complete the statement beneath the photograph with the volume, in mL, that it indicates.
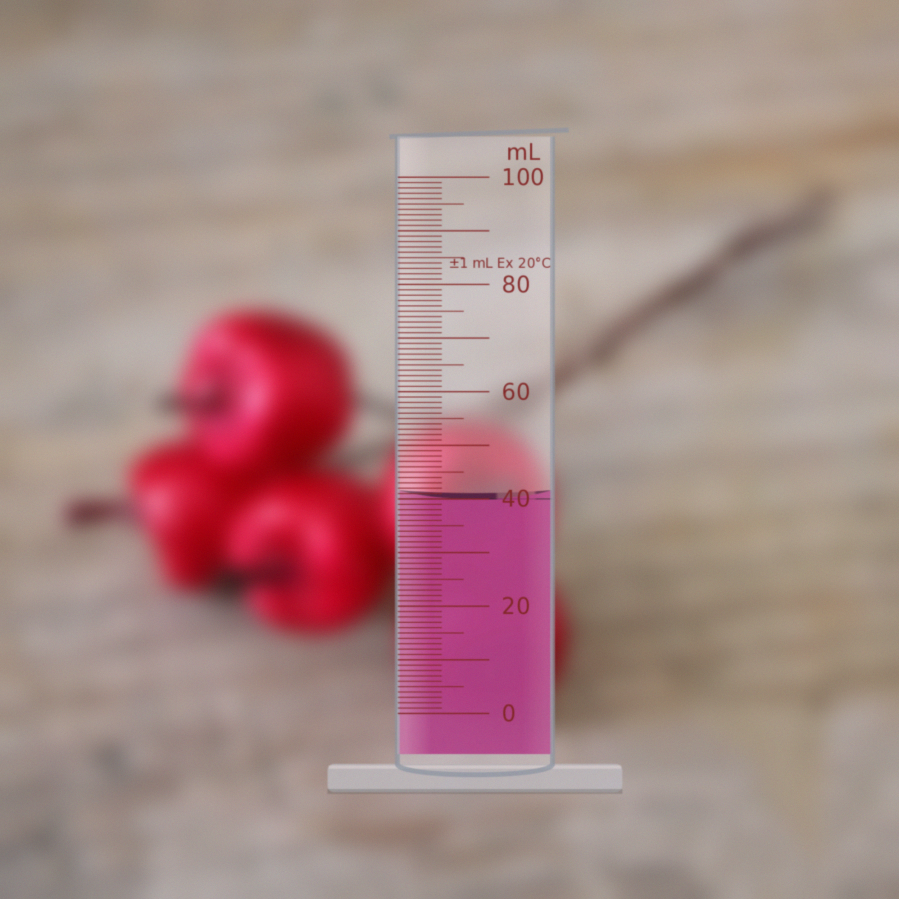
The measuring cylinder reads 40 mL
